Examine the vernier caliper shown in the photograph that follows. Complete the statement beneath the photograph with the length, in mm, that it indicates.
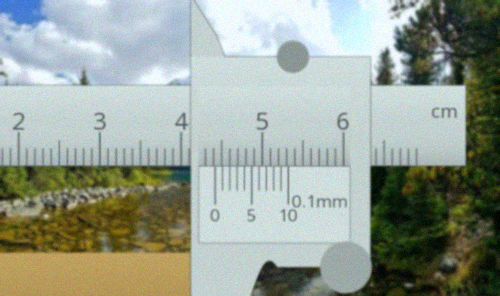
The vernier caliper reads 44.2 mm
